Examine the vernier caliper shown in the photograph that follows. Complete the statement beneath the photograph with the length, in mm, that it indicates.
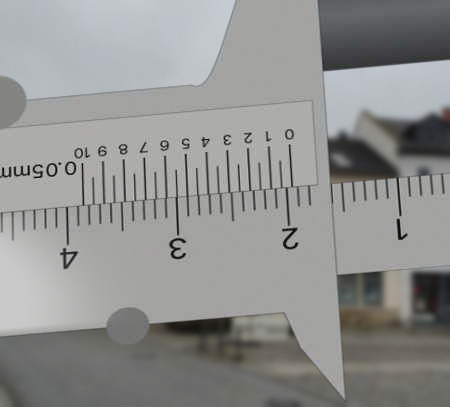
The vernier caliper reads 19.5 mm
